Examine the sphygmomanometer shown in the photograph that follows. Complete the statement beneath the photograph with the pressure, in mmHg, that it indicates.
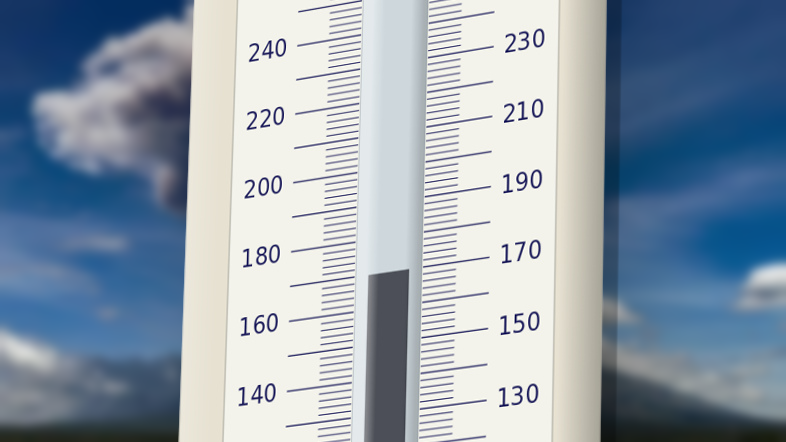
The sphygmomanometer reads 170 mmHg
